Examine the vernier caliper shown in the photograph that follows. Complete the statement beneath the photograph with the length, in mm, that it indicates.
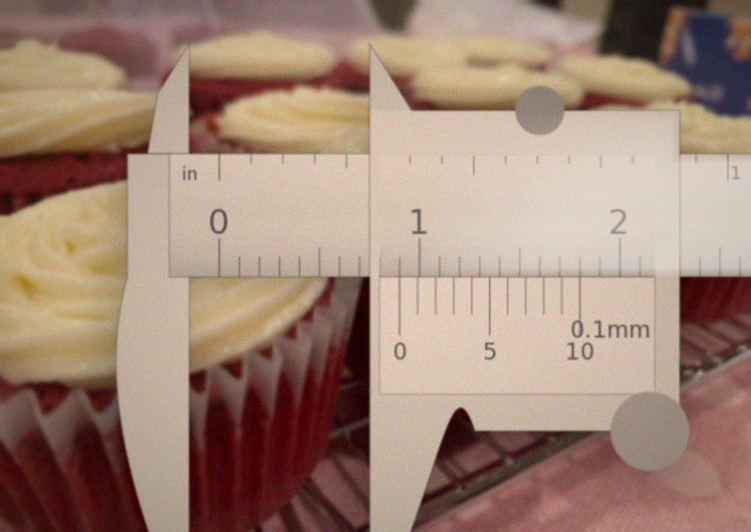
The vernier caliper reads 9.0 mm
